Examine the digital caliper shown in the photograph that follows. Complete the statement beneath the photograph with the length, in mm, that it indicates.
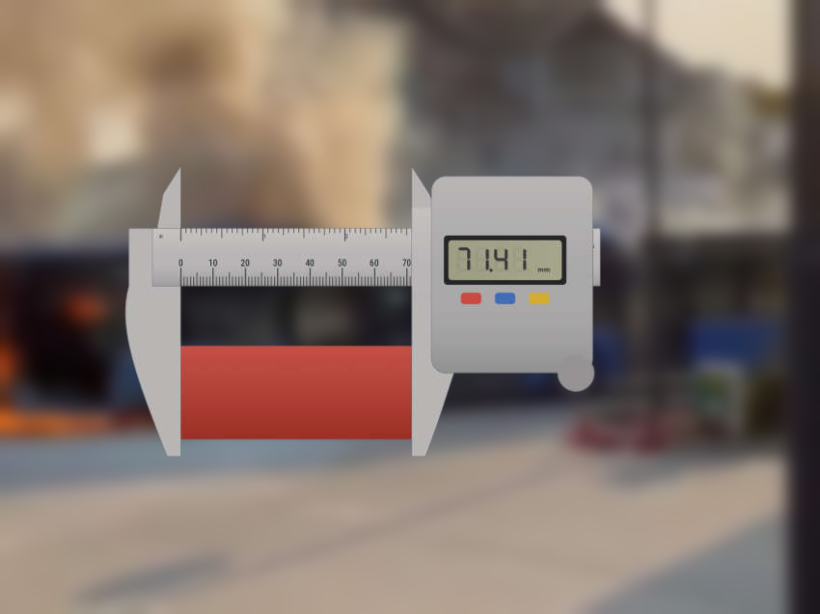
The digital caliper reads 71.41 mm
